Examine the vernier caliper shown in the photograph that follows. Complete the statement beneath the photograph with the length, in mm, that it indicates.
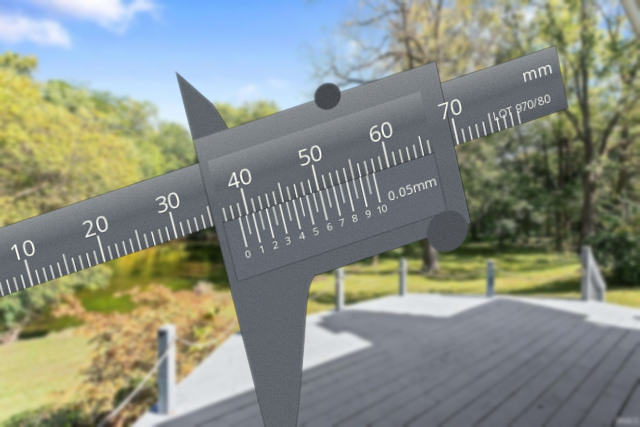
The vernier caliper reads 38.8 mm
